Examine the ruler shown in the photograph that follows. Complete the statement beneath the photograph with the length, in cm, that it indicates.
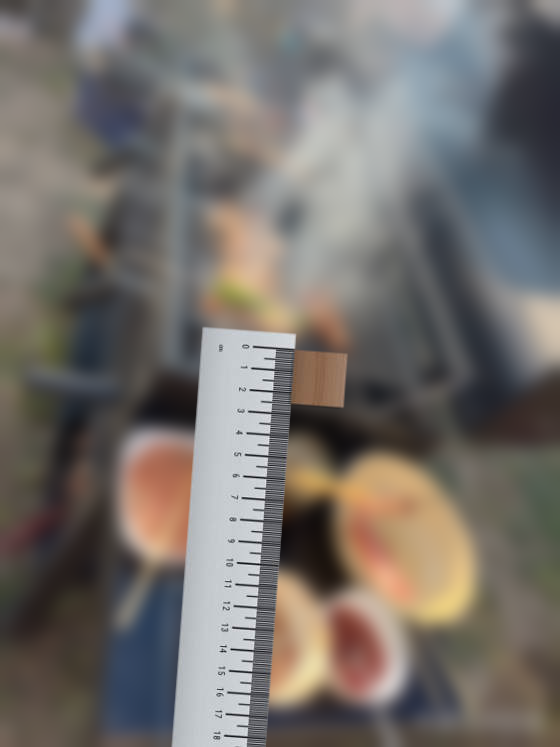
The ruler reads 2.5 cm
